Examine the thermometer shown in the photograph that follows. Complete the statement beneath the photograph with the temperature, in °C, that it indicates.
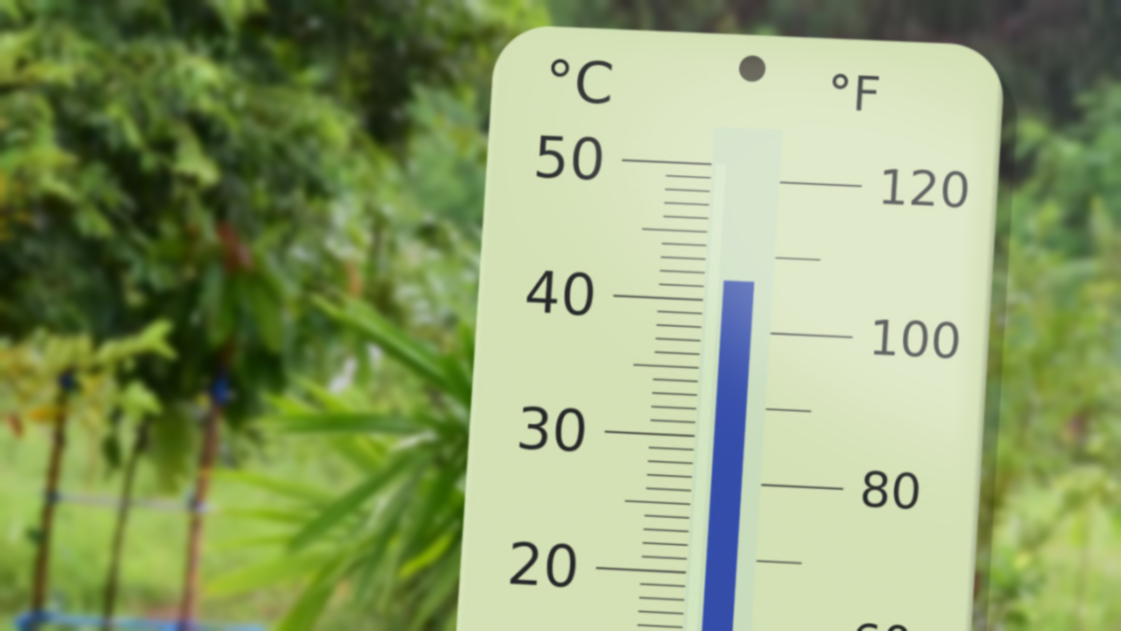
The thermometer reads 41.5 °C
